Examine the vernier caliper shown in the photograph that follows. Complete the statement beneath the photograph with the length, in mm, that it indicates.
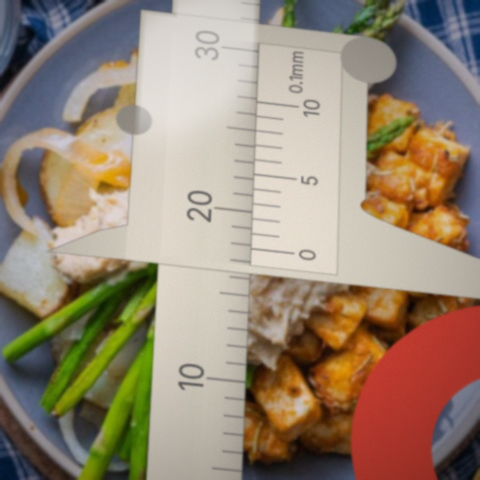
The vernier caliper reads 17.8 mm
